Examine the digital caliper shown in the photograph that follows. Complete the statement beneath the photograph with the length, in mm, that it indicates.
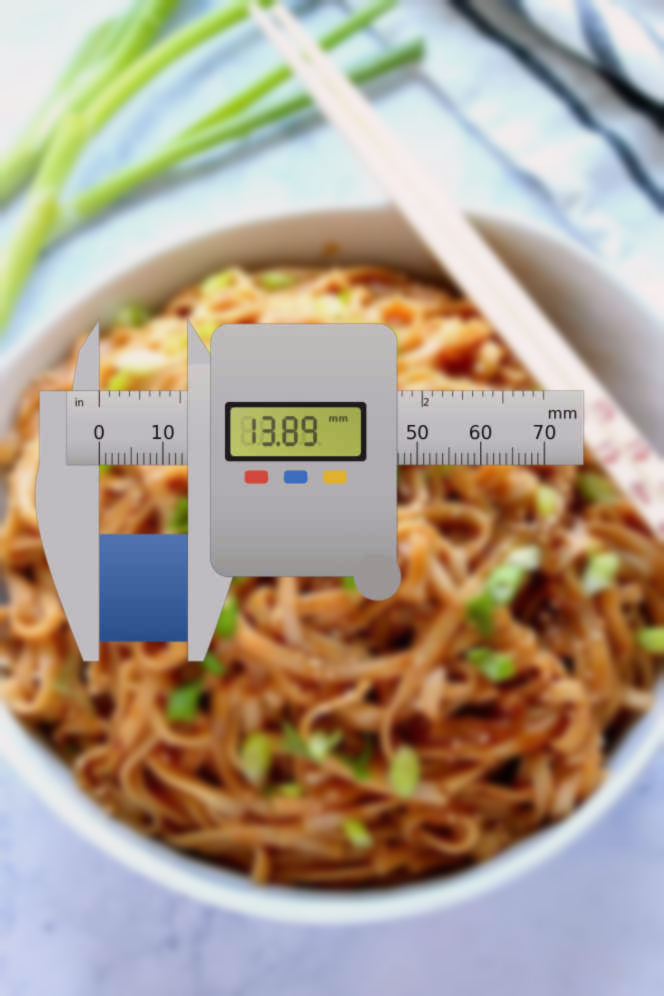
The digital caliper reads 13.89 mm
